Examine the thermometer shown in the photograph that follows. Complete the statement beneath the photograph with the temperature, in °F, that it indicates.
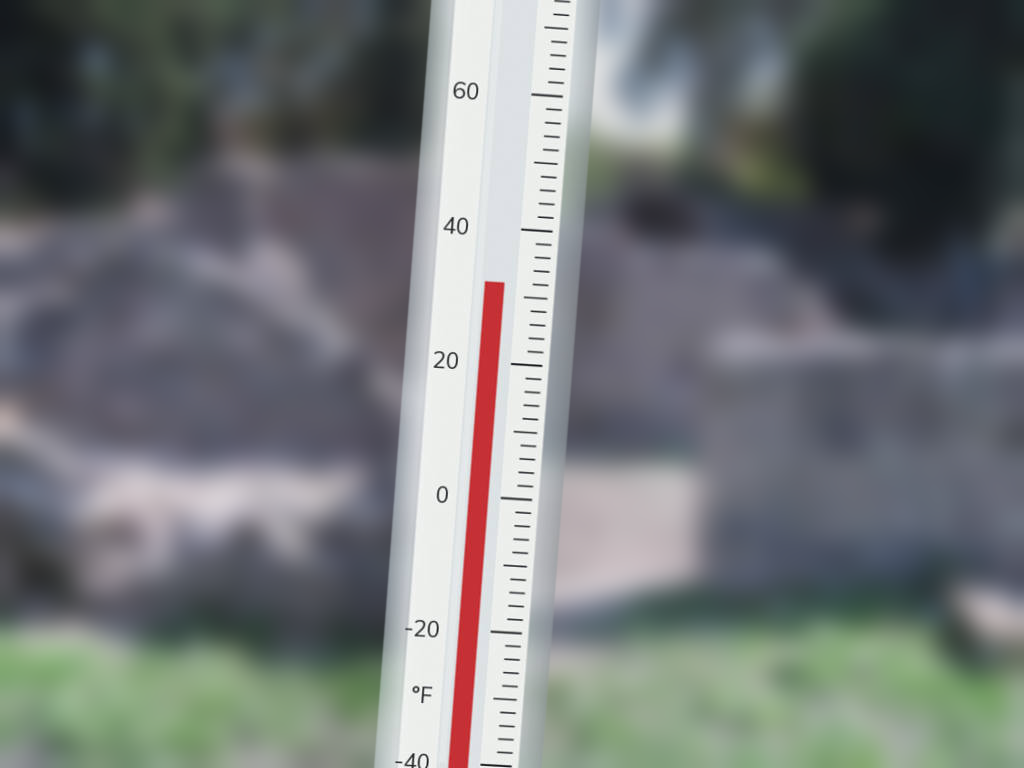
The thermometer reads 32 °F
